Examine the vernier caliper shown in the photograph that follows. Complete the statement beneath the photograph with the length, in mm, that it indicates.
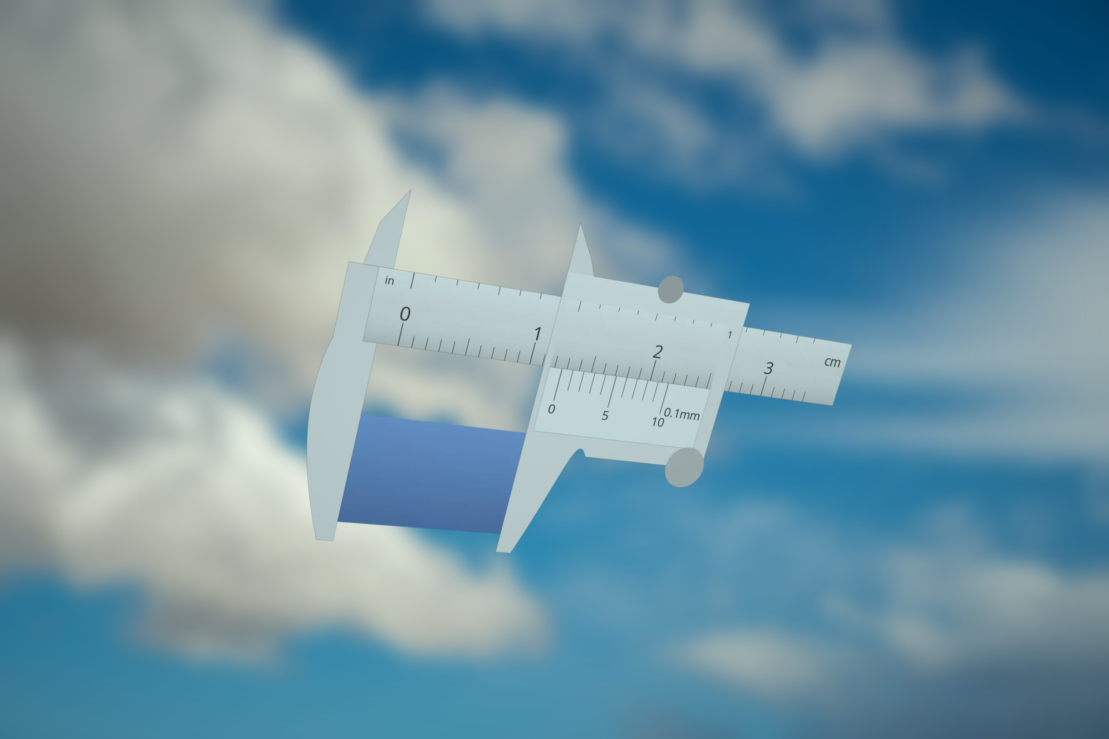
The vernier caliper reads 12.6 mm
